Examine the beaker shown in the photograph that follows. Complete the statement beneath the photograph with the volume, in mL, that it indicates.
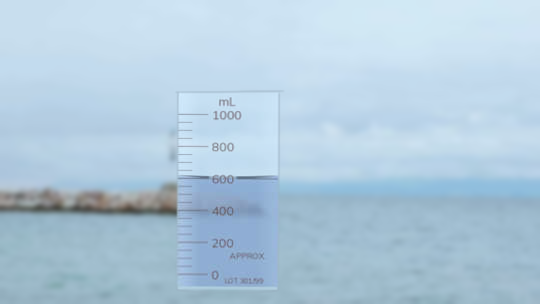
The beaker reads 600 mL
